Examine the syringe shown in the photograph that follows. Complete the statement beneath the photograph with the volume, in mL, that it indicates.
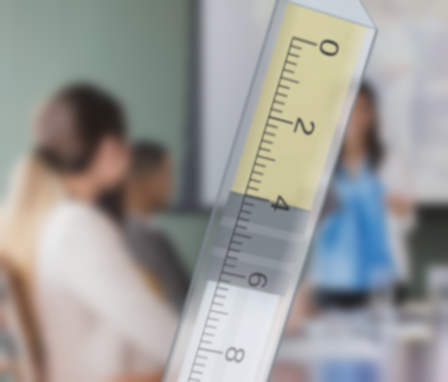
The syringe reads 4 mL
